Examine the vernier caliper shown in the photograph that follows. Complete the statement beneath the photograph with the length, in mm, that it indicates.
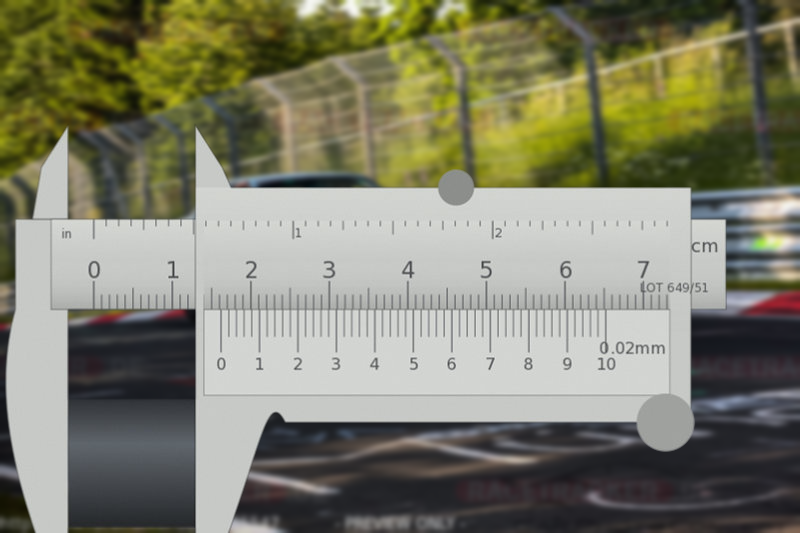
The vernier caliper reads 16.2 mm
